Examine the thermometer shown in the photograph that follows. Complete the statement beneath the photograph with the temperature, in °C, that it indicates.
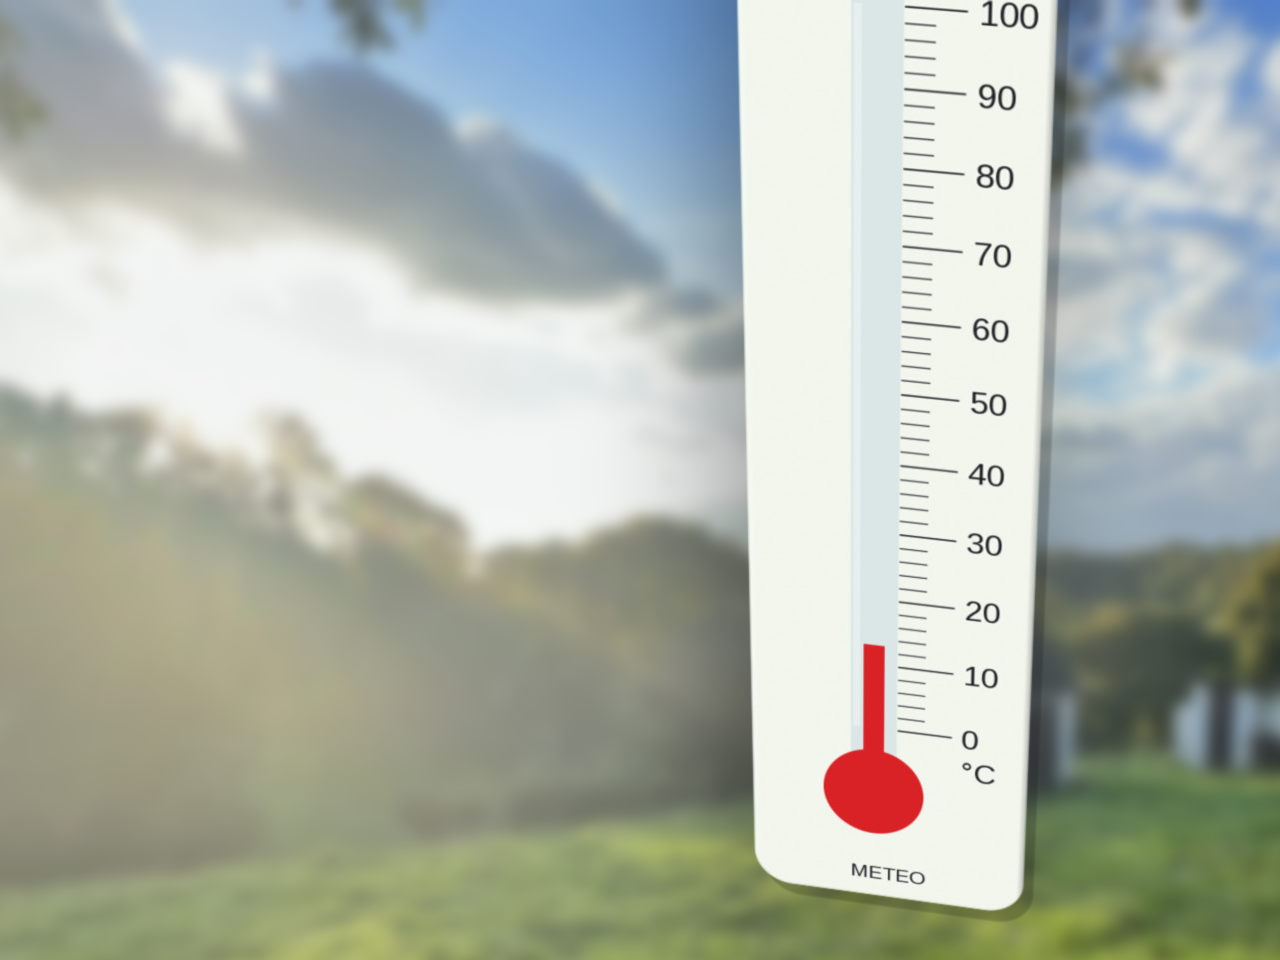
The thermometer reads 13 °C
